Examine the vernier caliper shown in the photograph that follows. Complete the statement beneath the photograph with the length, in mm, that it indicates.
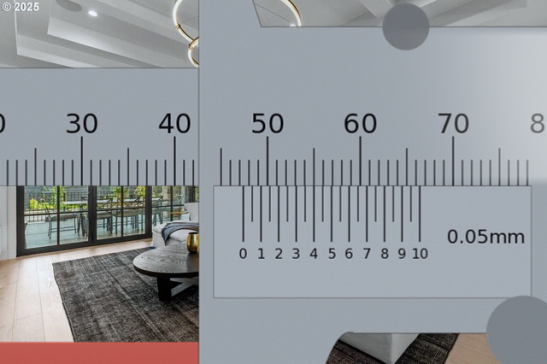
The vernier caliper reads 47.4 mm
